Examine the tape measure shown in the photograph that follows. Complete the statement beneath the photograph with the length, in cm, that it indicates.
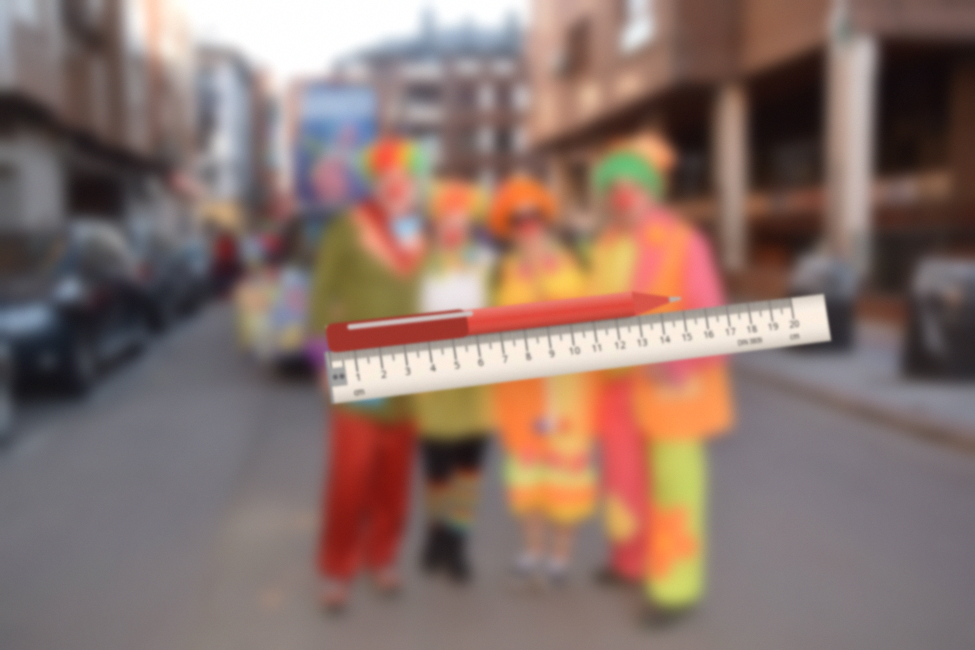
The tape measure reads 15 cm
